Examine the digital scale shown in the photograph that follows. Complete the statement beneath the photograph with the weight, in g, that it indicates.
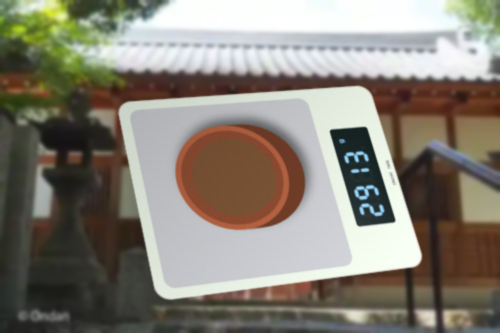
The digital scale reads 2913 g
